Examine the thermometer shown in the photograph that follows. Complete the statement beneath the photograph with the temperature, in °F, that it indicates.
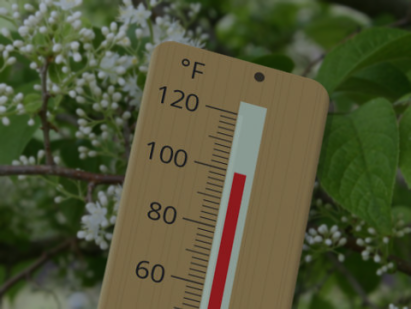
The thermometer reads 100 °F
